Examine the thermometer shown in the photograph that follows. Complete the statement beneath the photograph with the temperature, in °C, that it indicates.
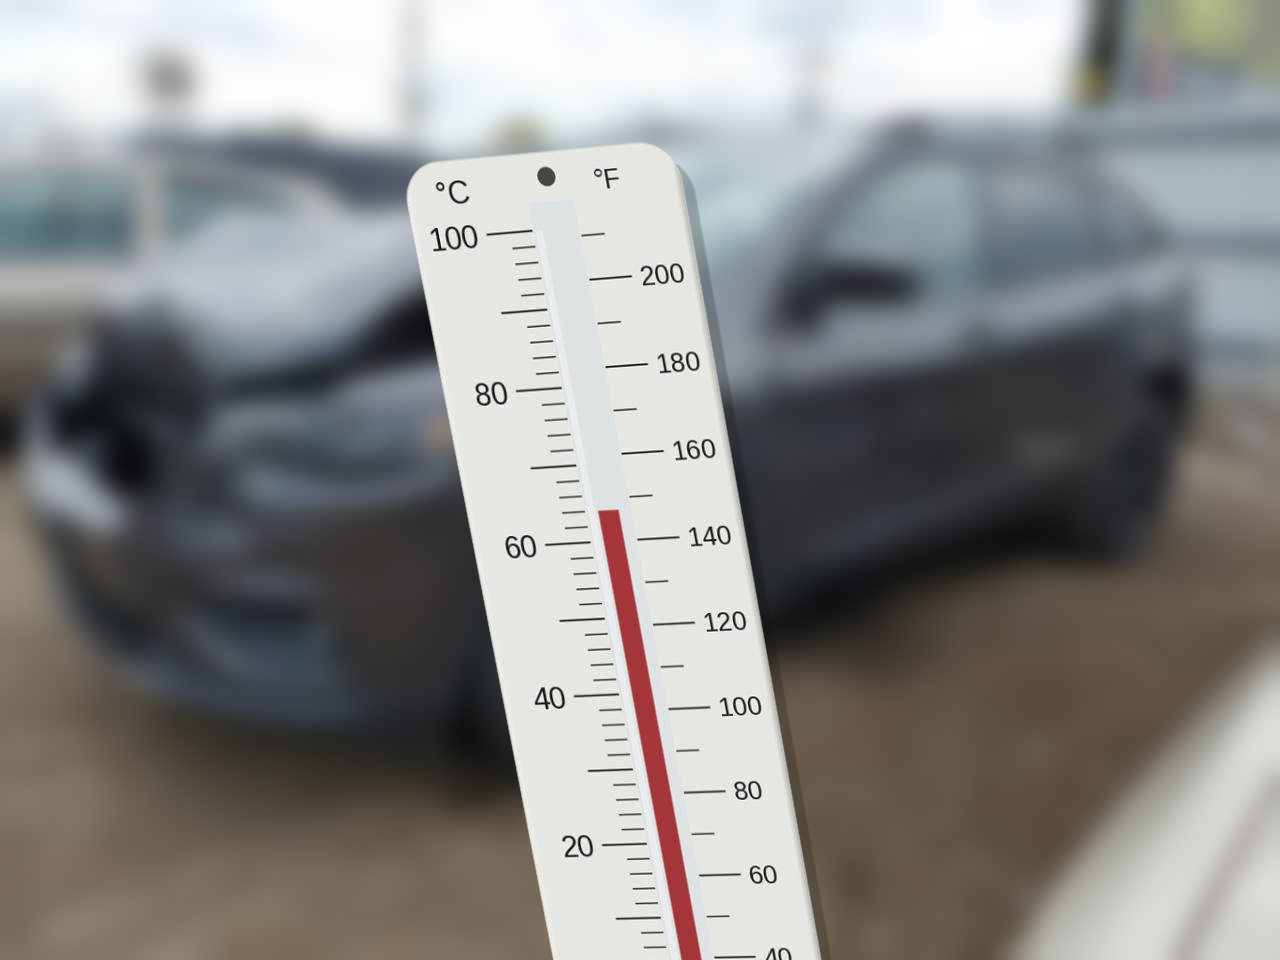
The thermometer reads 64 °C
